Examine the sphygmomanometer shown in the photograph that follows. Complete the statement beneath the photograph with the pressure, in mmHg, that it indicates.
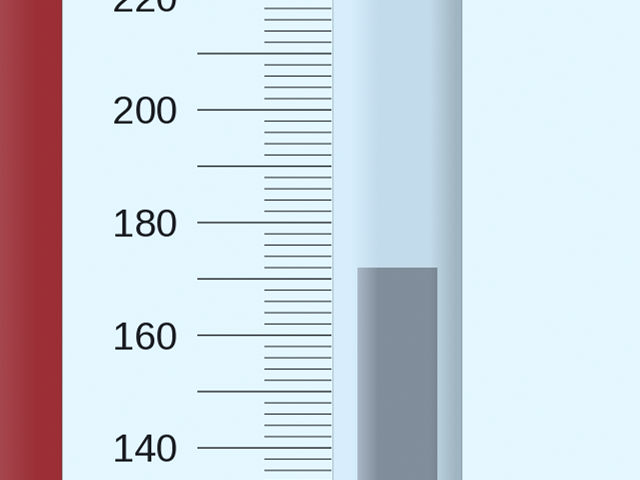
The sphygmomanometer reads 172 mmHg
